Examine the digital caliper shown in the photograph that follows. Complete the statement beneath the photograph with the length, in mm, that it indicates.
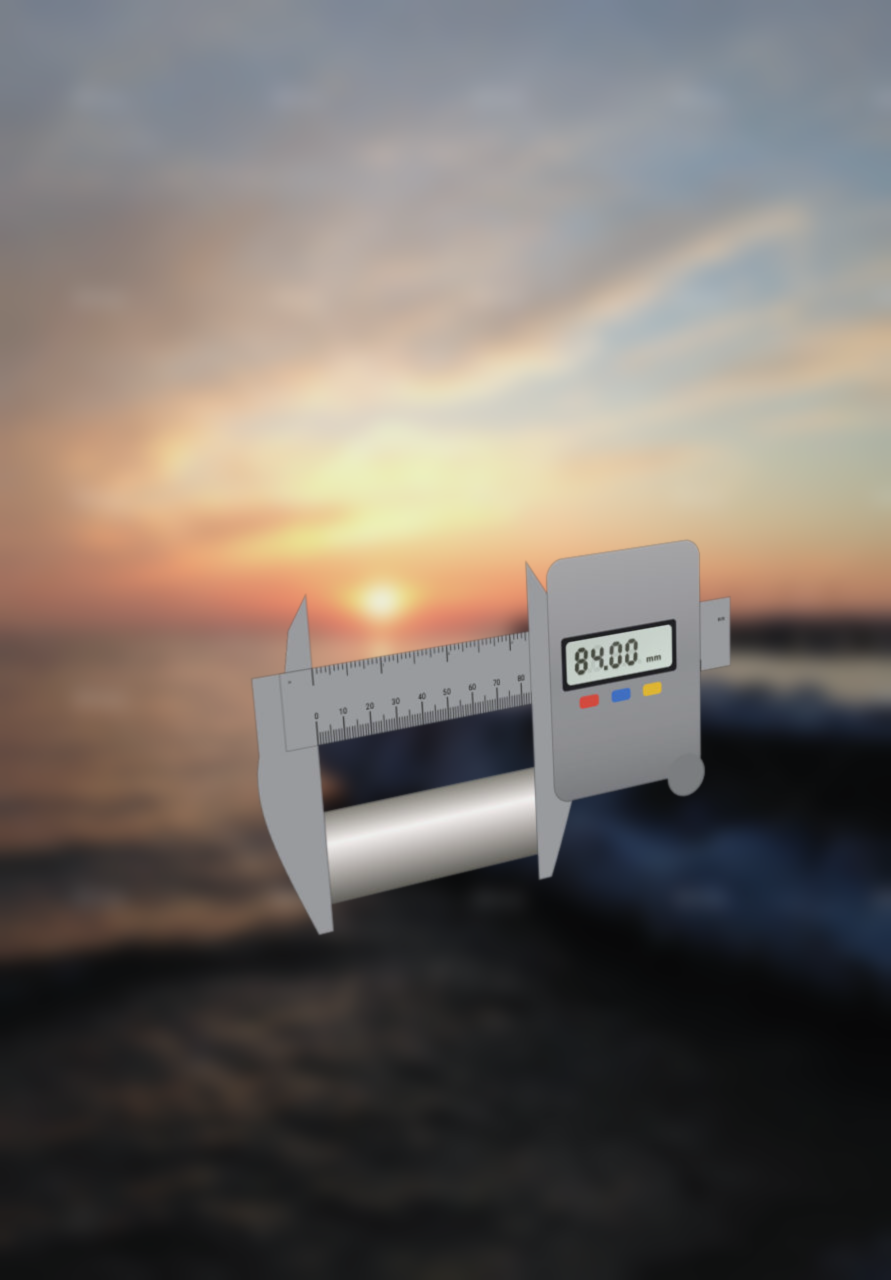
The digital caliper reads 84.00 mm
